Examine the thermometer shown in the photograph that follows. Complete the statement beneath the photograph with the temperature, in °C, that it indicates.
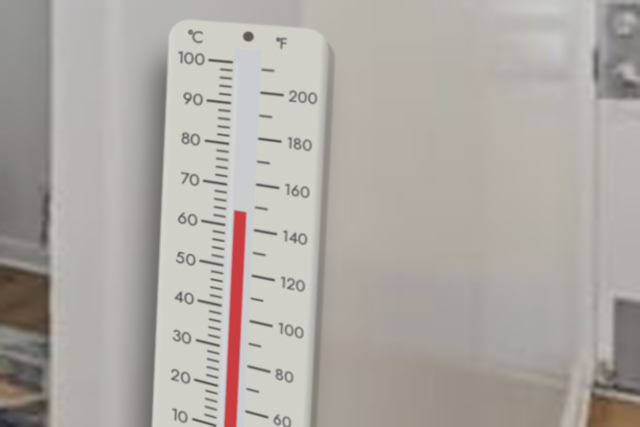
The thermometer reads 64 °C
